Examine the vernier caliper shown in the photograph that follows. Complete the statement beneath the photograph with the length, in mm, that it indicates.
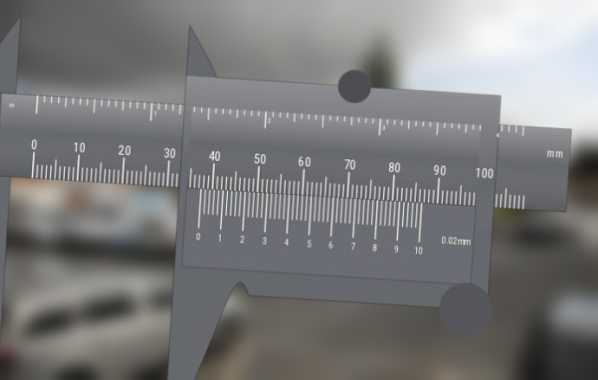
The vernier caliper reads 37.5 mm
